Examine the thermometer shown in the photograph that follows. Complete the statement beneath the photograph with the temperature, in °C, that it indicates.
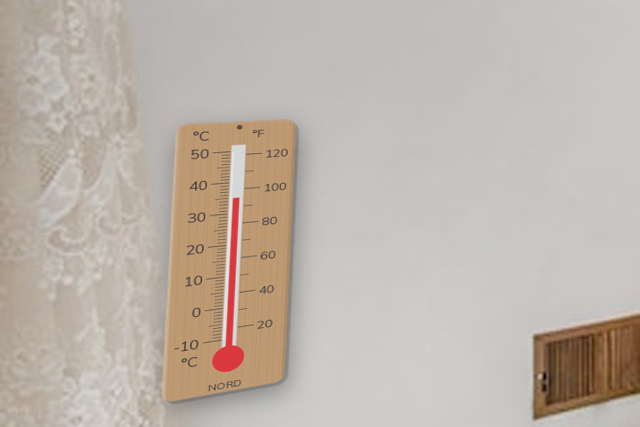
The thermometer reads 35 °C
